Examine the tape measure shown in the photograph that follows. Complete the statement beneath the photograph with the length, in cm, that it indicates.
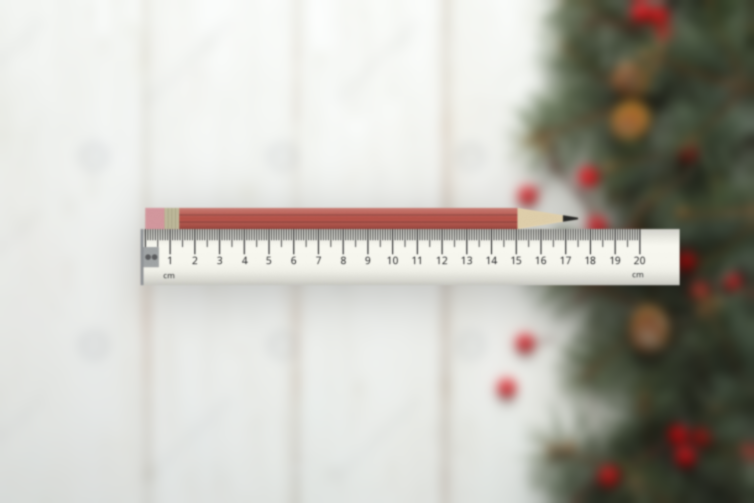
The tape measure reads 17.5 cm
